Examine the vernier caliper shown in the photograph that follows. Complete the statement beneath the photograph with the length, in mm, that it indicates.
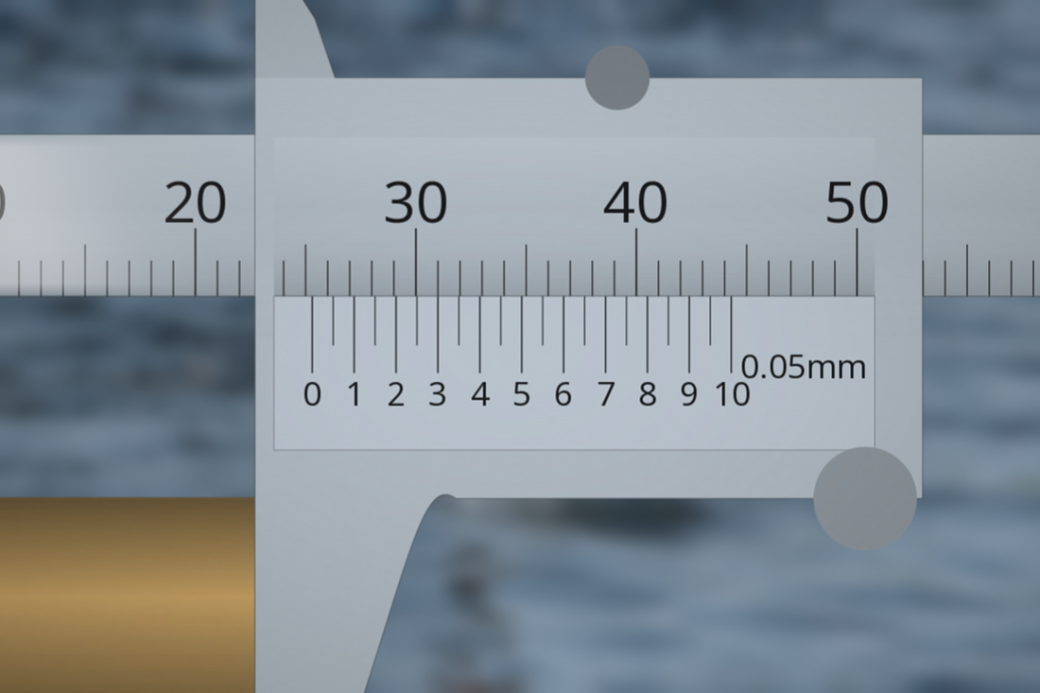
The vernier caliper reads 25.30 mm
